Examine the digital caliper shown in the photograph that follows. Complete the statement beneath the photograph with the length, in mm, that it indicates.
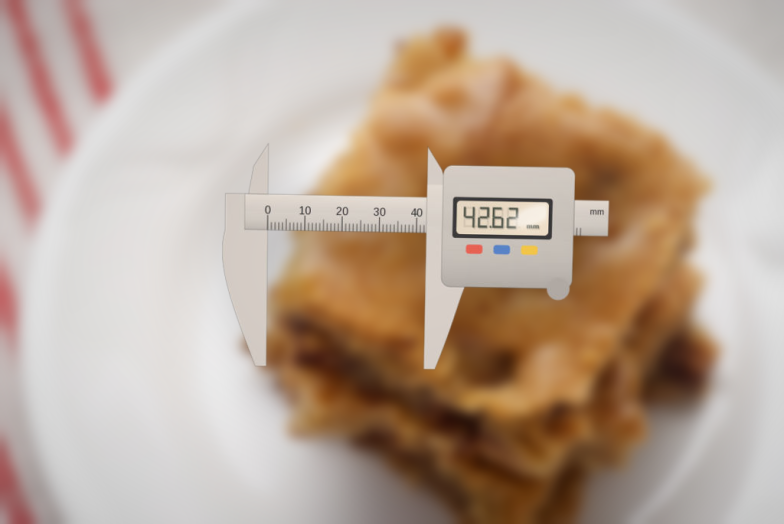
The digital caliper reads 42.62 mm
